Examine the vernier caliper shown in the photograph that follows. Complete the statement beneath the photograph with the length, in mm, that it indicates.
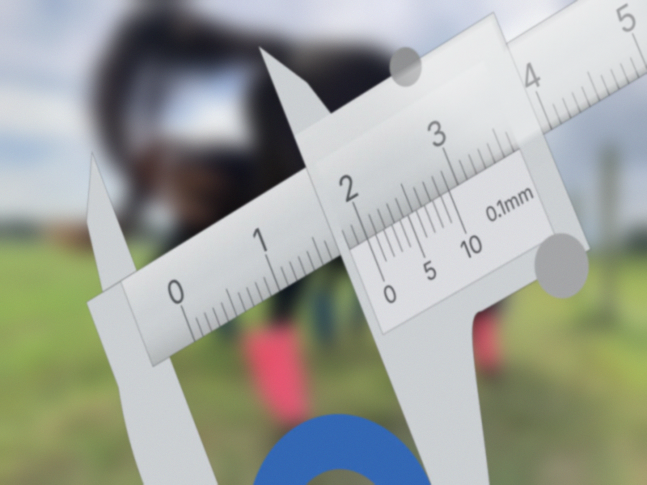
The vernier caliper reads 20.0 mm
